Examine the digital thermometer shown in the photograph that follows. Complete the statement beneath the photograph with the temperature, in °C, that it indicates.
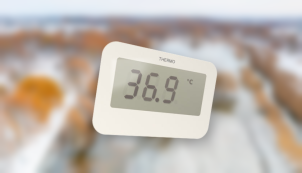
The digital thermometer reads 36.9 °C
